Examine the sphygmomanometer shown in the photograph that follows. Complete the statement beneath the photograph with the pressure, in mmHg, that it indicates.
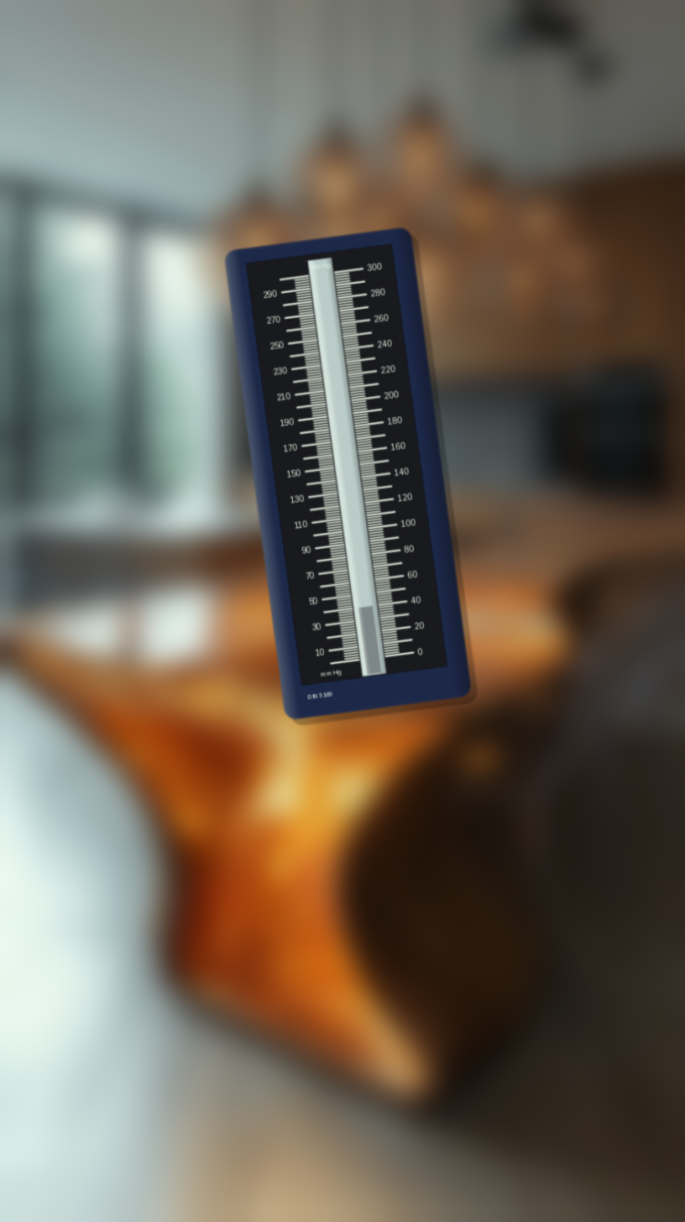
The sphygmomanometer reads 40 mmHg
